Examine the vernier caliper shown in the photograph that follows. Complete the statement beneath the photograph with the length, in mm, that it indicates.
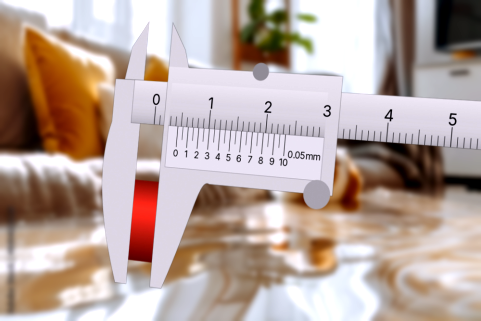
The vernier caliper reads 4.4 mm
